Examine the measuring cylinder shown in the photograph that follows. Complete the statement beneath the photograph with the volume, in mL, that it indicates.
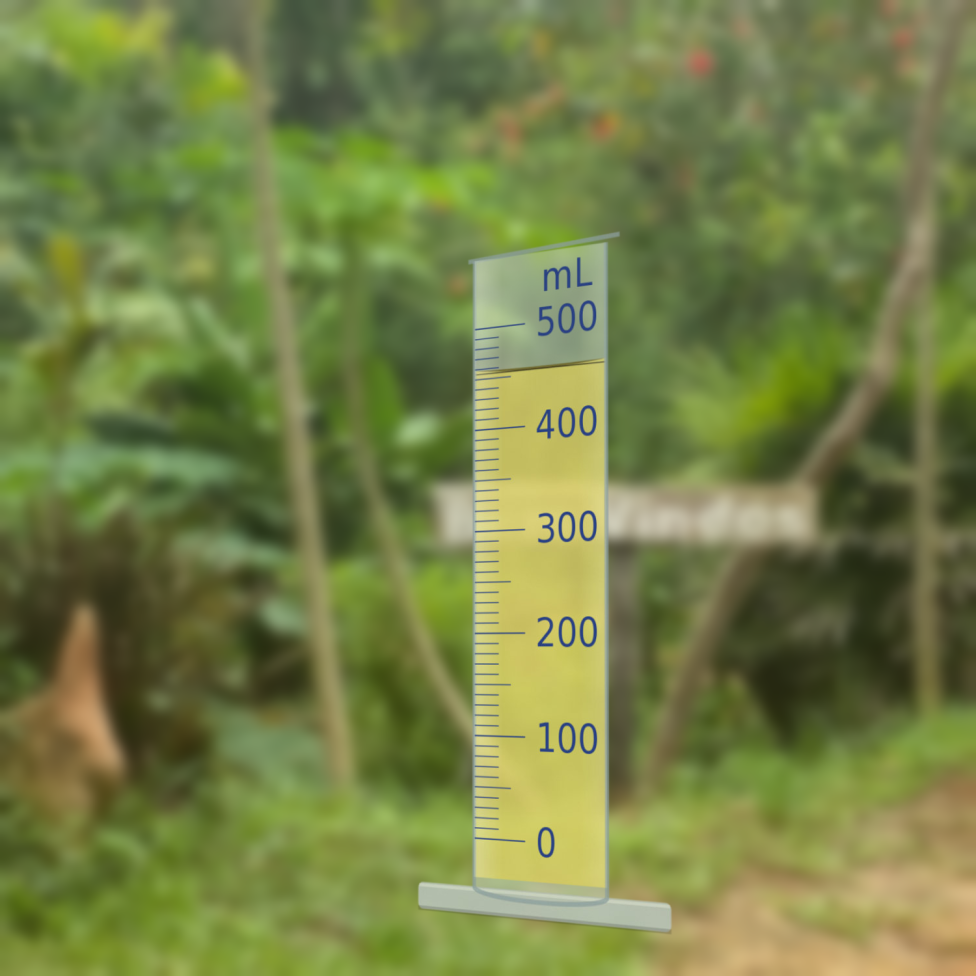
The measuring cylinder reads 455 mL
